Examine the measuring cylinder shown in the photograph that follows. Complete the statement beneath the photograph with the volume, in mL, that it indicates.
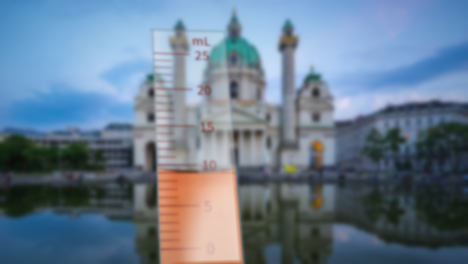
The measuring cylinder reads 9 mL
